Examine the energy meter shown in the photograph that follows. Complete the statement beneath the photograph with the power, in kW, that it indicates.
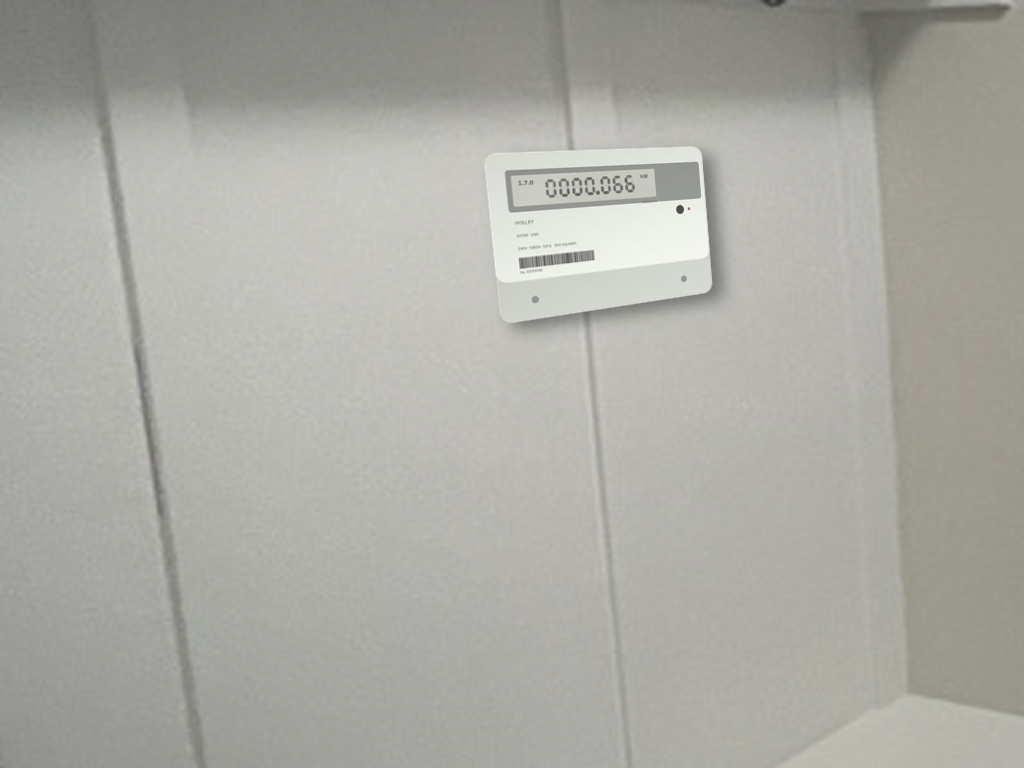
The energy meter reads 0.066 kW
